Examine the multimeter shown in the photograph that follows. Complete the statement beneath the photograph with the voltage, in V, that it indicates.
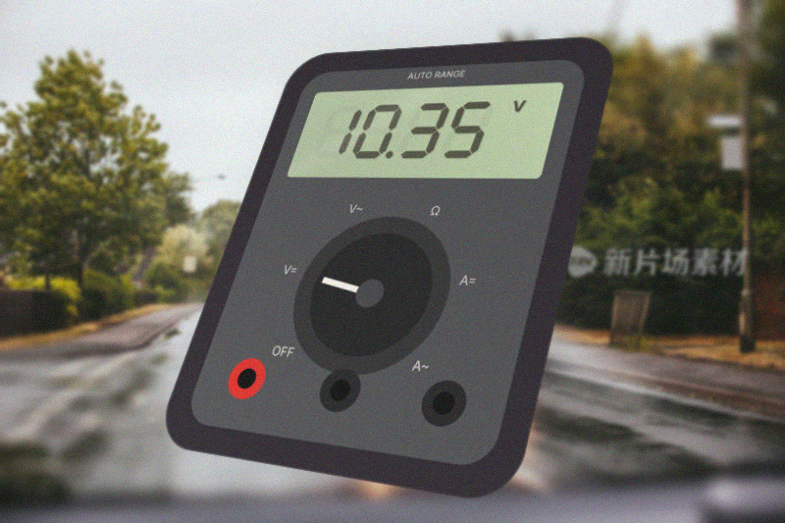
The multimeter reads 10.35 V
